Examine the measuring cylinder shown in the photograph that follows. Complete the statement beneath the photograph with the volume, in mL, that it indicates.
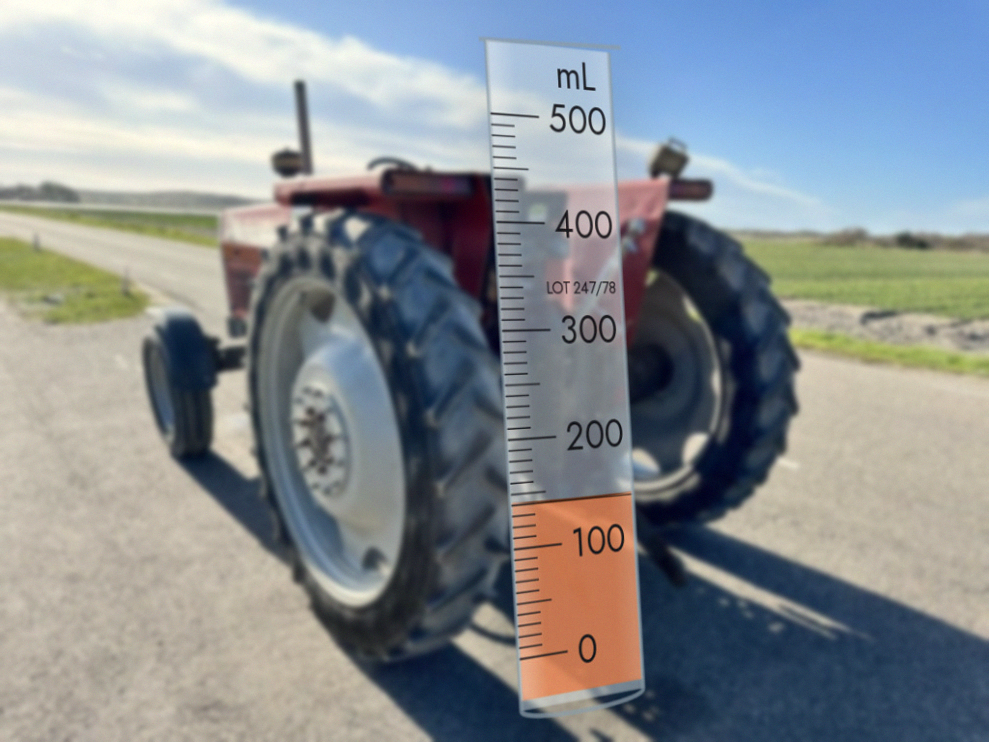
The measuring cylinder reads 140 mL
